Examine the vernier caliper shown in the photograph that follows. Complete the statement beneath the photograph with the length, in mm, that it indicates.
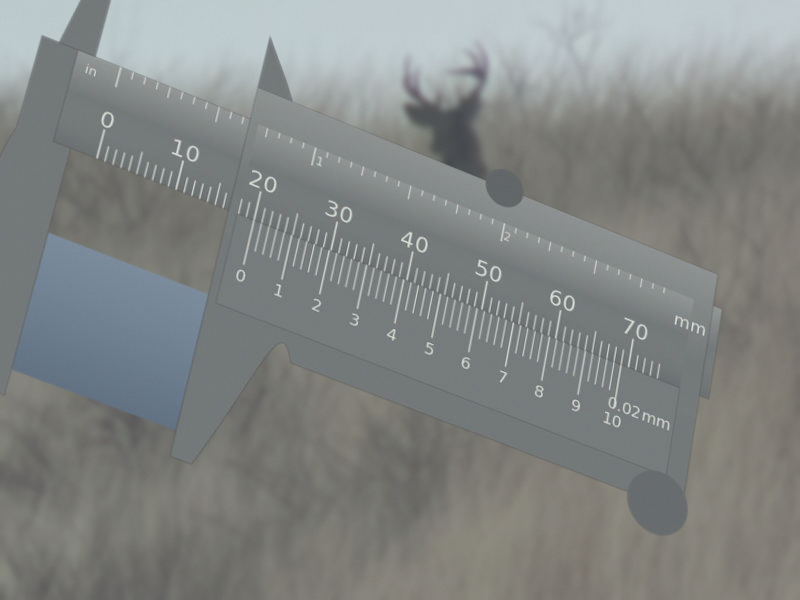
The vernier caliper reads 20.0 mm
